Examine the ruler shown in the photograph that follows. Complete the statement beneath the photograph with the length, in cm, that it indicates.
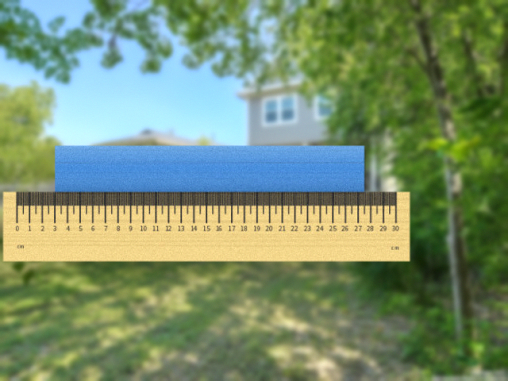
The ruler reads 24.5 cm
